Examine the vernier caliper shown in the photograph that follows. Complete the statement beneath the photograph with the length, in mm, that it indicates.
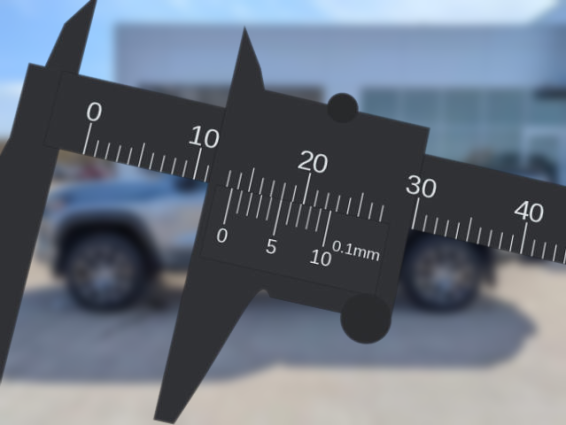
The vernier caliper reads 13.5 mm
